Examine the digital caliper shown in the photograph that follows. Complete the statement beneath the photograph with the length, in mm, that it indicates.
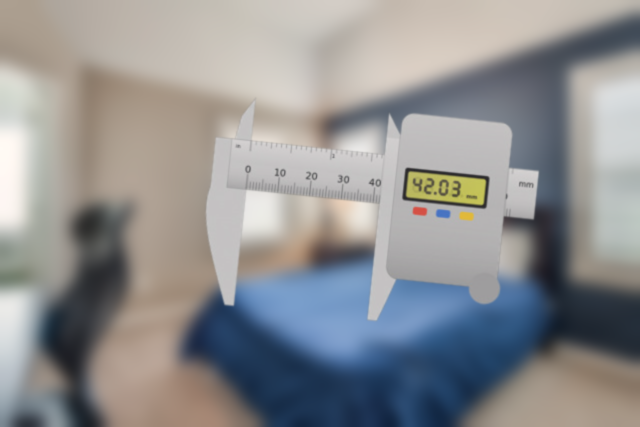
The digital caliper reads 42.03 mm
